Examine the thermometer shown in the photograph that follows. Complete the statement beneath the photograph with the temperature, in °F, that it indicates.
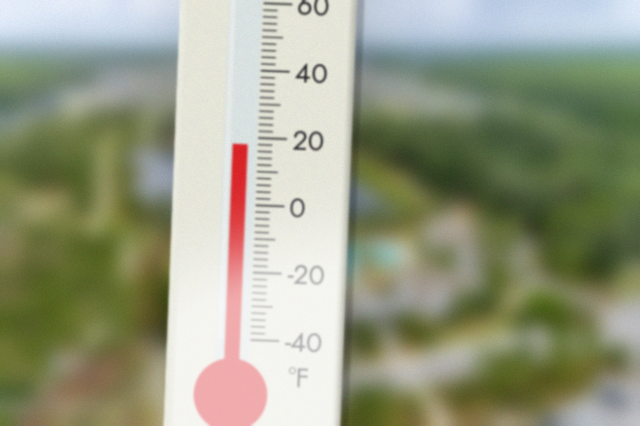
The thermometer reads 18 °F
